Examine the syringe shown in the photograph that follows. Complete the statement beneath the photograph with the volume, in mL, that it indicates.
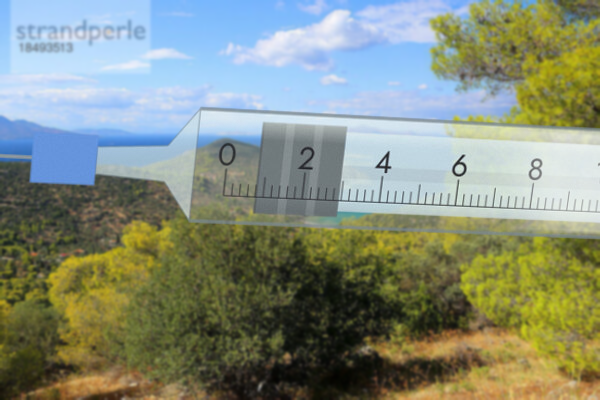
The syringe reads 0.8 mL
